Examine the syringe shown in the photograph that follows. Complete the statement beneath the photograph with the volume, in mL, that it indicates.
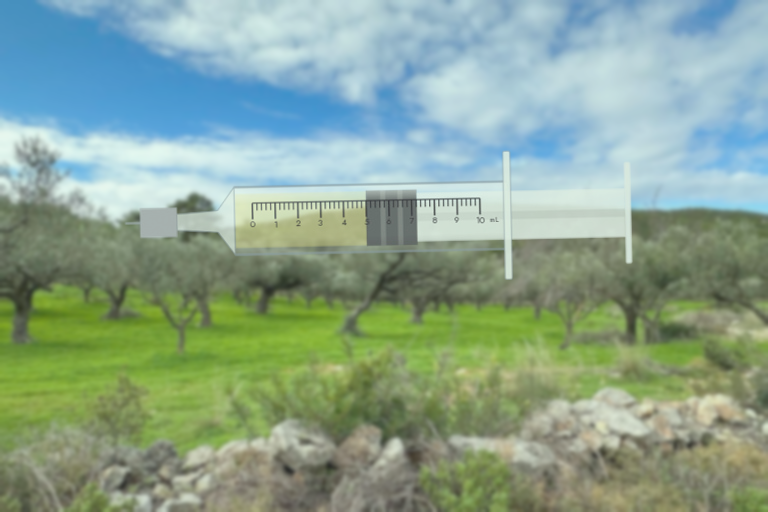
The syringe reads 5 mL
